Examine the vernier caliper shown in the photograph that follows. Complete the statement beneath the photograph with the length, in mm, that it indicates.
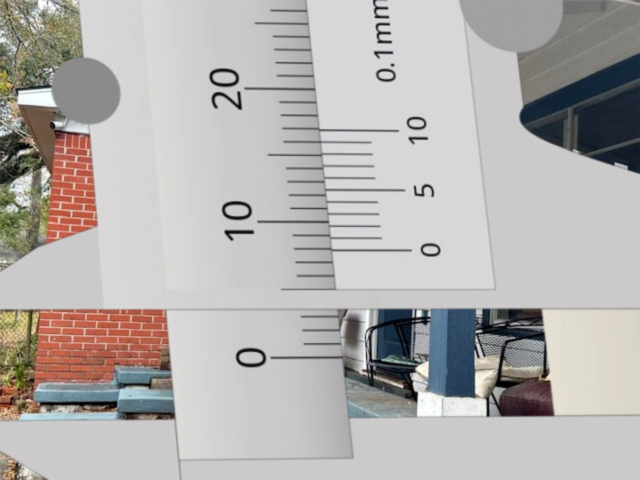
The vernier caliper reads 7.9 mm
